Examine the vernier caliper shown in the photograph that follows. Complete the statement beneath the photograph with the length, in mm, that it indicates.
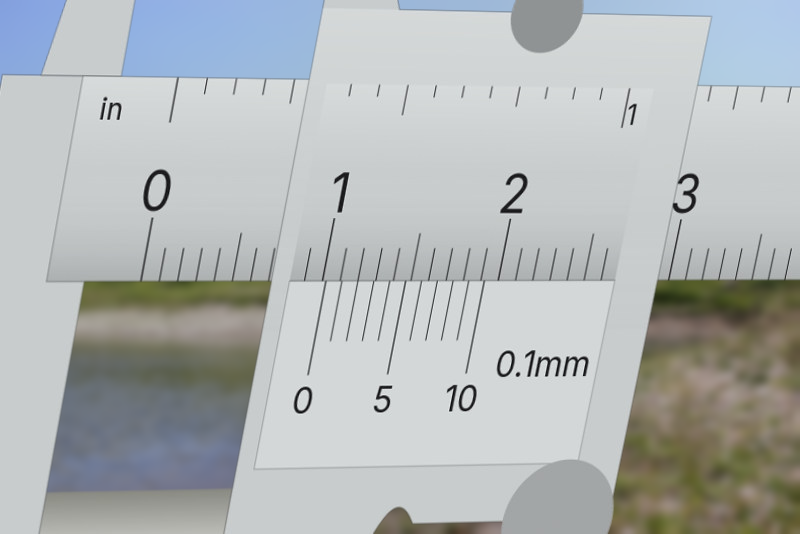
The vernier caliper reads 10.2 mm
